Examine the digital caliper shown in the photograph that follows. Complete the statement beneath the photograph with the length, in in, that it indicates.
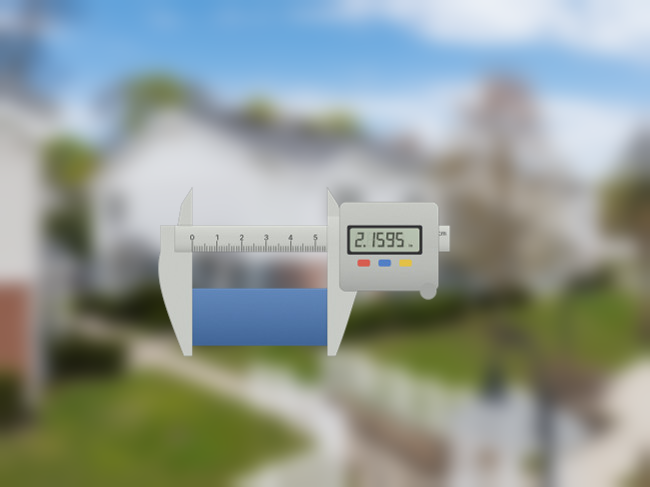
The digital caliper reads 2.1595 in
